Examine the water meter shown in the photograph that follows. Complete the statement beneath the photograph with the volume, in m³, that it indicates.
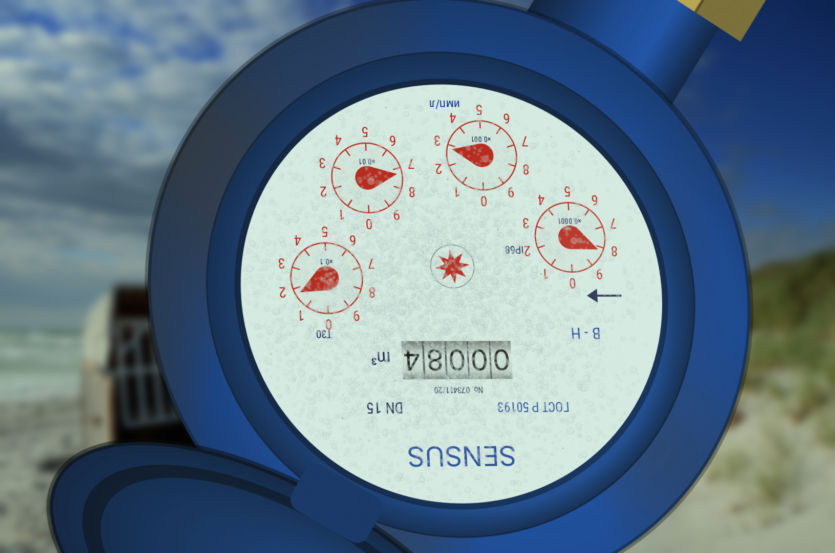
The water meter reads 84.1728 m³
